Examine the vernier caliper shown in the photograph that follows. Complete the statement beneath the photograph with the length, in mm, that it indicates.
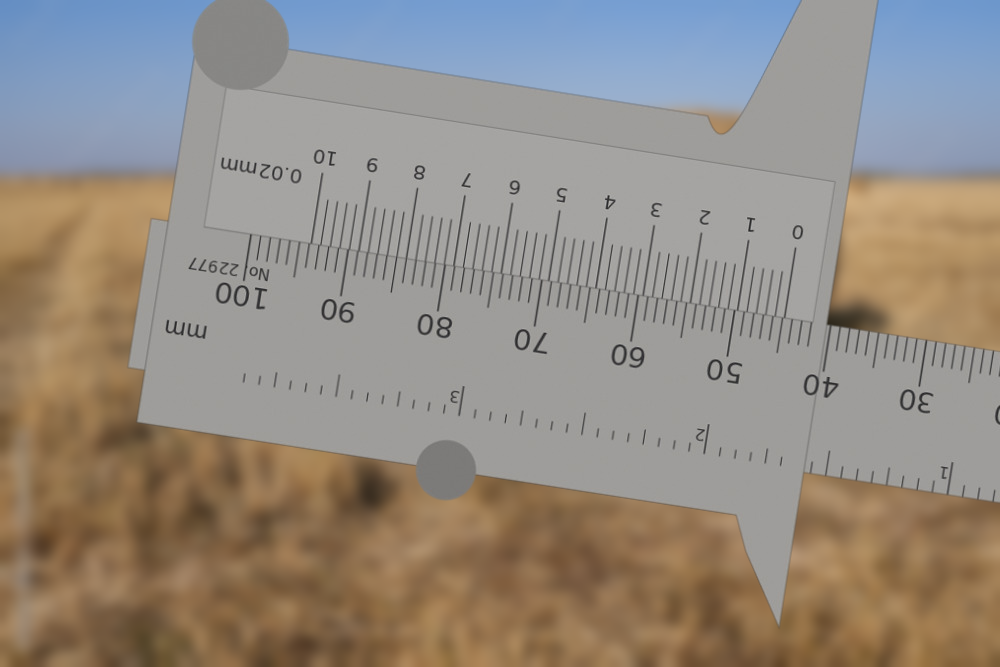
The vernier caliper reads 44.8 mm
